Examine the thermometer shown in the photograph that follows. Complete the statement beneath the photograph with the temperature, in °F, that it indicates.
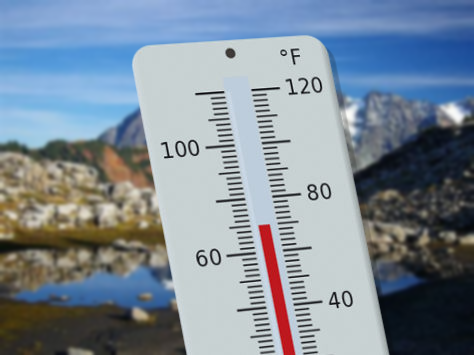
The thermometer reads 70 °F
